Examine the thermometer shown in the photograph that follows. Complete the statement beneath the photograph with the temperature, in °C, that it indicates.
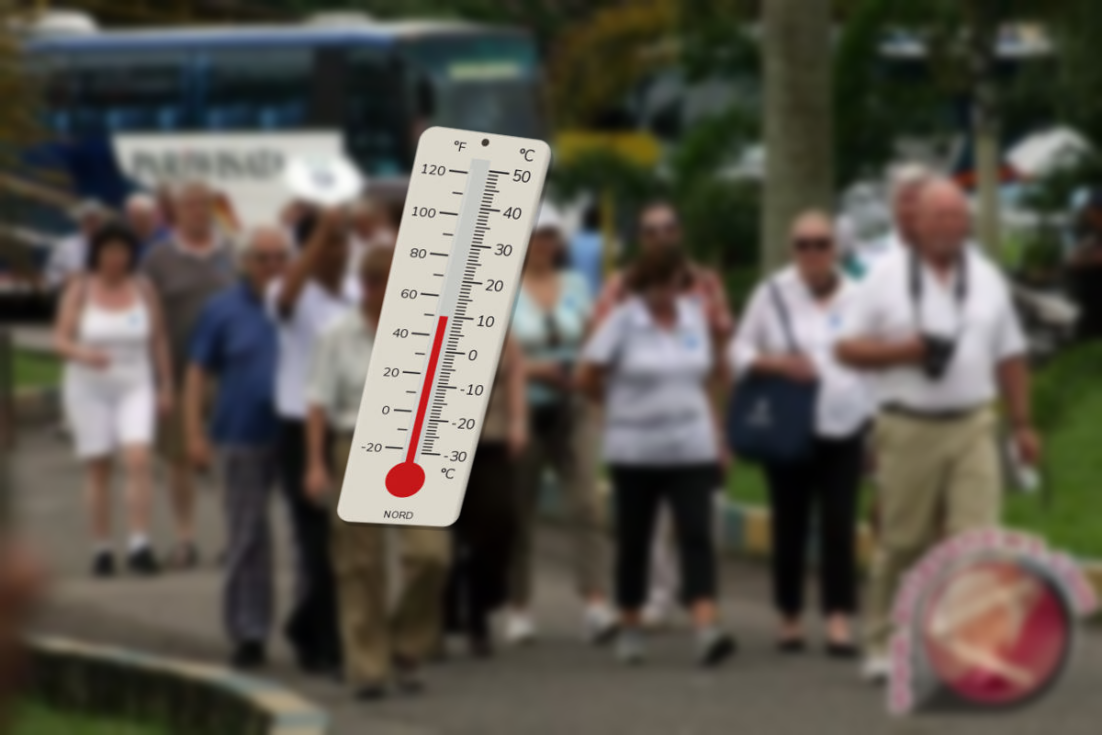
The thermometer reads 10 °C
